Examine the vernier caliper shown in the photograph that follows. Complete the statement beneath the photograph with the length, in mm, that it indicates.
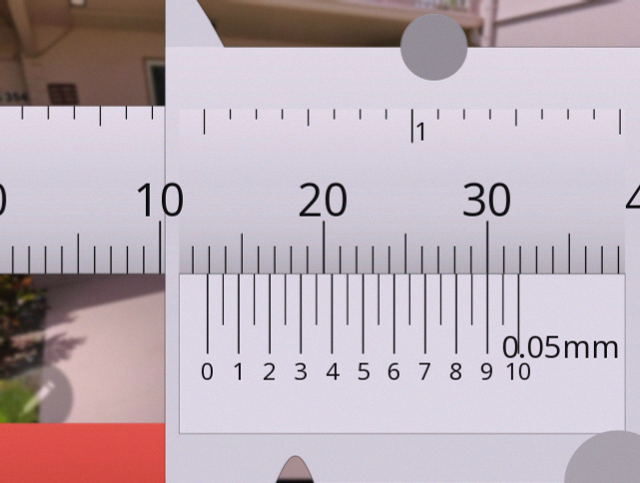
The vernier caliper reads 12.9 mm
